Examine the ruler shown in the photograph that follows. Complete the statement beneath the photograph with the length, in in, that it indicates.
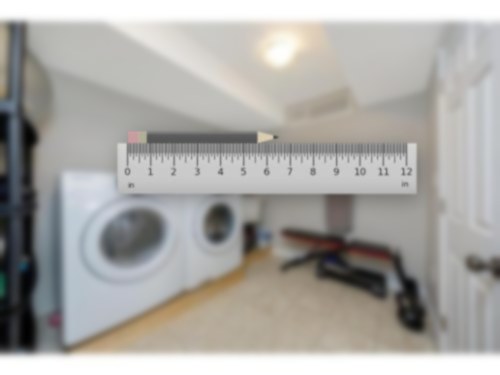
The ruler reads 6.5 in
